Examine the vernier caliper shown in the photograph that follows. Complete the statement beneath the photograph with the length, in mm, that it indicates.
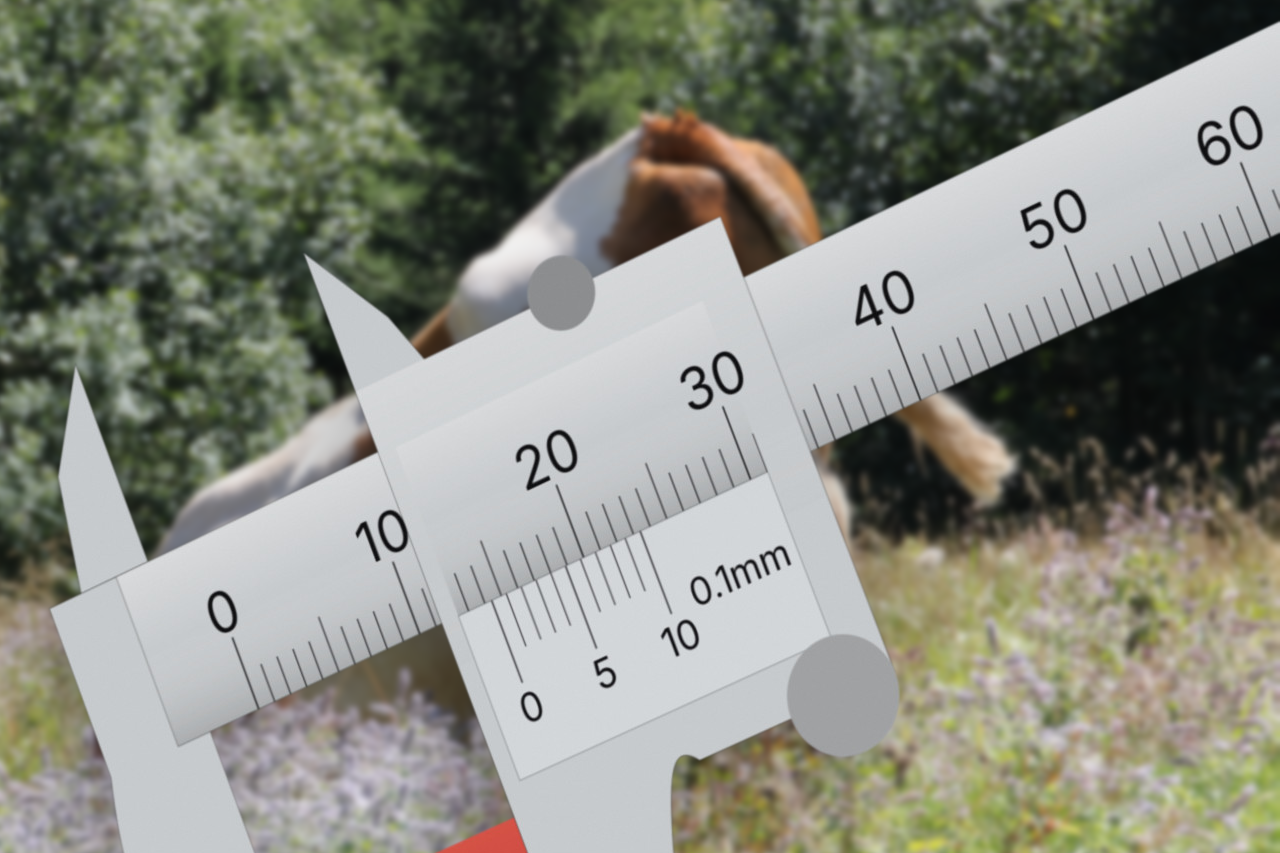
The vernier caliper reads 14.4 mm
